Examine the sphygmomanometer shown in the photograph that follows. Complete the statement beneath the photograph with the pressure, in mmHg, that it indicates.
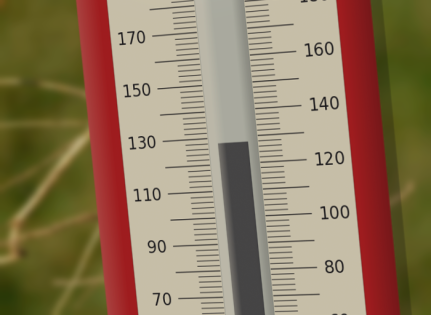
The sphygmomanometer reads 128 mmHg
